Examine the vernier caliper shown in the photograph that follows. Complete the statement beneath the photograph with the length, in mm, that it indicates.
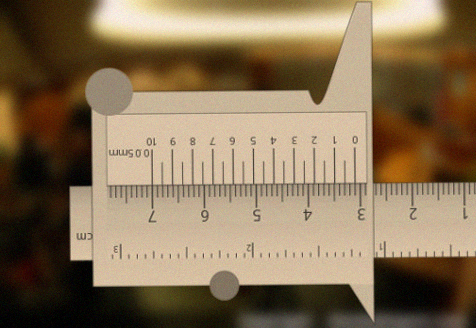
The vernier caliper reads 31.0 mm
